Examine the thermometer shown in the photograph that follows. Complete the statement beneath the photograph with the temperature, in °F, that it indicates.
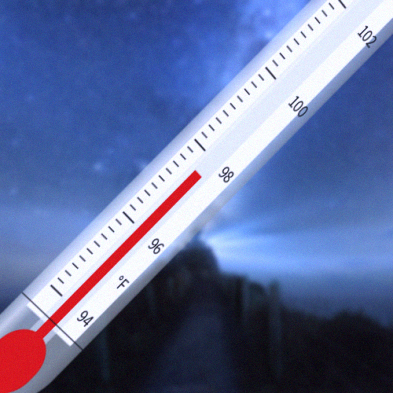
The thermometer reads 97.6 °F
